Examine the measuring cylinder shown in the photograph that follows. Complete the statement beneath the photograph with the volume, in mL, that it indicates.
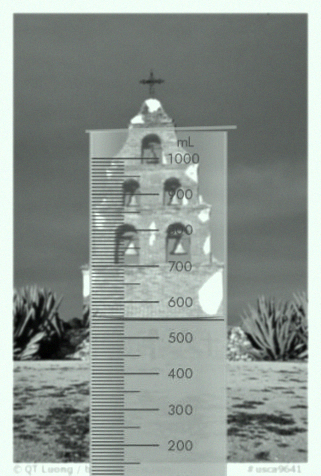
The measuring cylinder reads 550 mL
